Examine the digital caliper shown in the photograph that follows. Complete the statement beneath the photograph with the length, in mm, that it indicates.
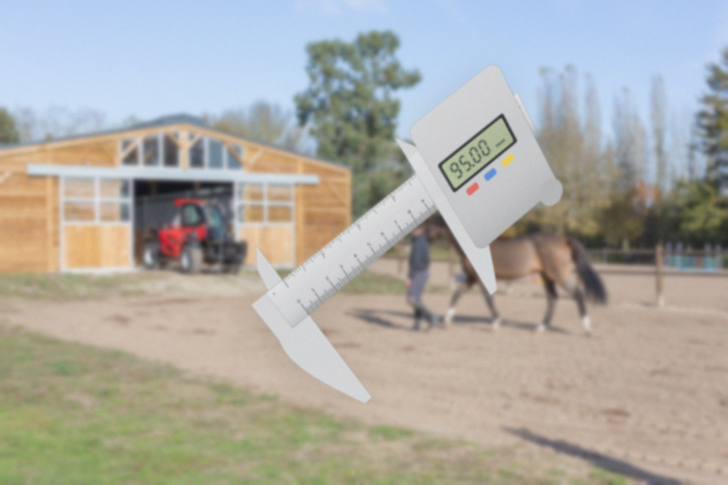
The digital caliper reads 95.00 mm
